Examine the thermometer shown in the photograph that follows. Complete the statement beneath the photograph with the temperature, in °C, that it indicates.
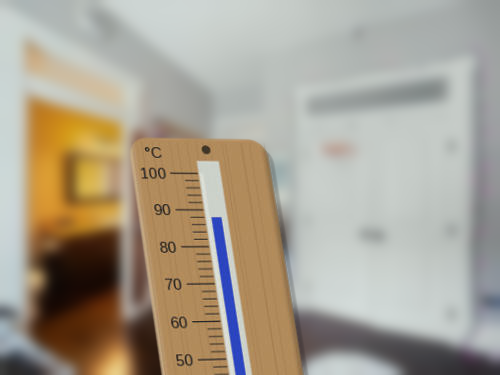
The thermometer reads 88 °C
